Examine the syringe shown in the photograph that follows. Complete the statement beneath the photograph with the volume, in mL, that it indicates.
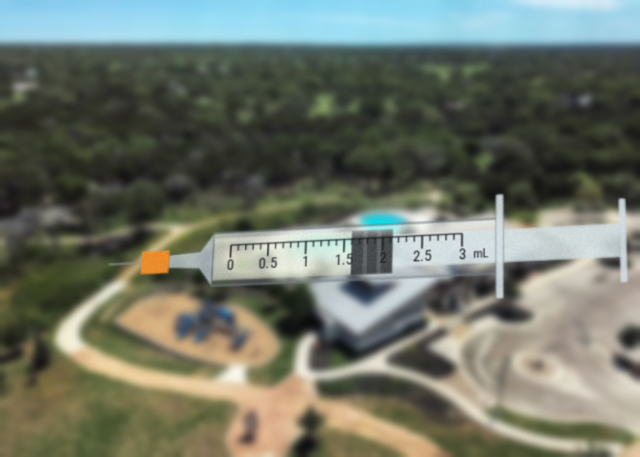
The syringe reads 1.6 mL
